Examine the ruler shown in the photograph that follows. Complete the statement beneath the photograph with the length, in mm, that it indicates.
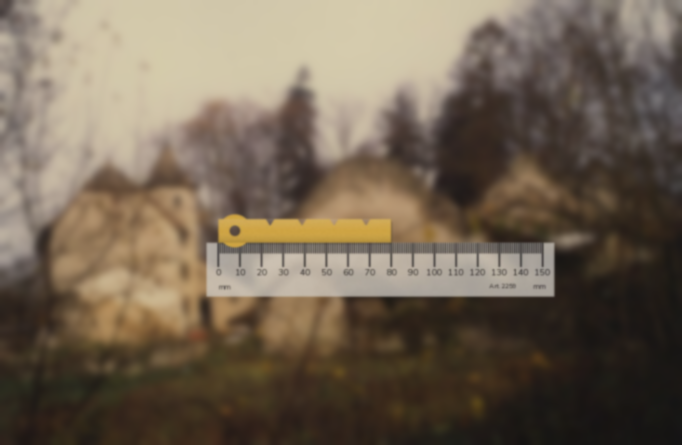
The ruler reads 80 mm
